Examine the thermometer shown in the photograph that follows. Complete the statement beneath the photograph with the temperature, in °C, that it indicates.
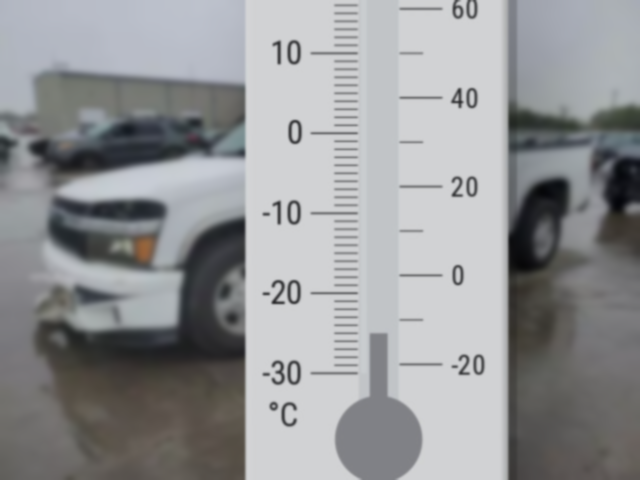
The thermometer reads -25 °C
